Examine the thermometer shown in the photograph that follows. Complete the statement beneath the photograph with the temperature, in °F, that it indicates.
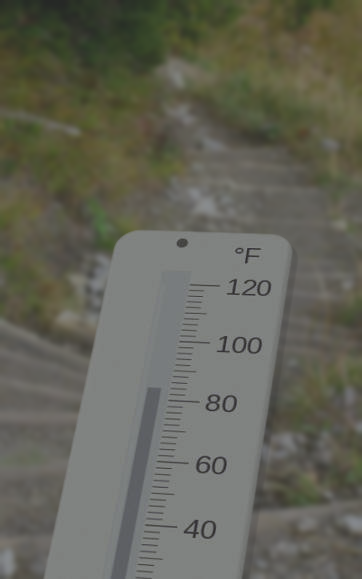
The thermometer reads 84 °F
